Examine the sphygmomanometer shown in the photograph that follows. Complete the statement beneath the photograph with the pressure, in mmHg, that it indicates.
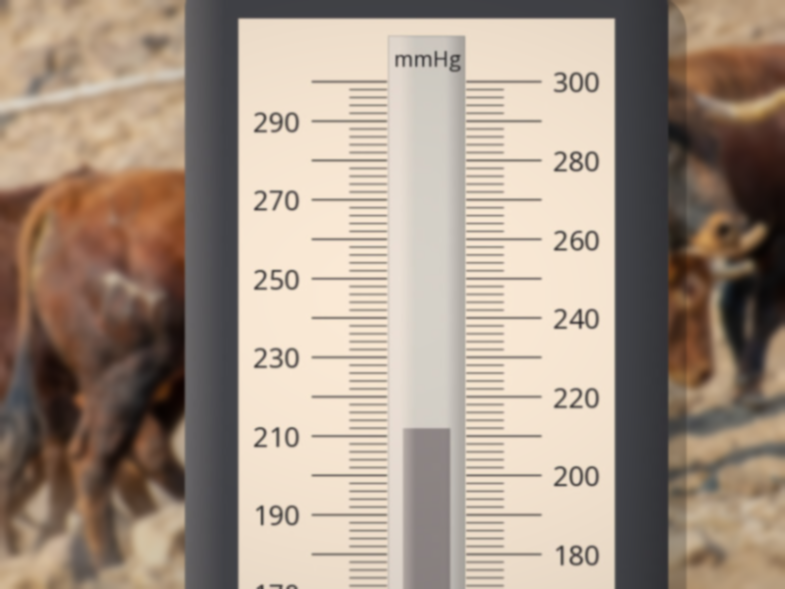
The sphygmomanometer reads 212 mmHg
